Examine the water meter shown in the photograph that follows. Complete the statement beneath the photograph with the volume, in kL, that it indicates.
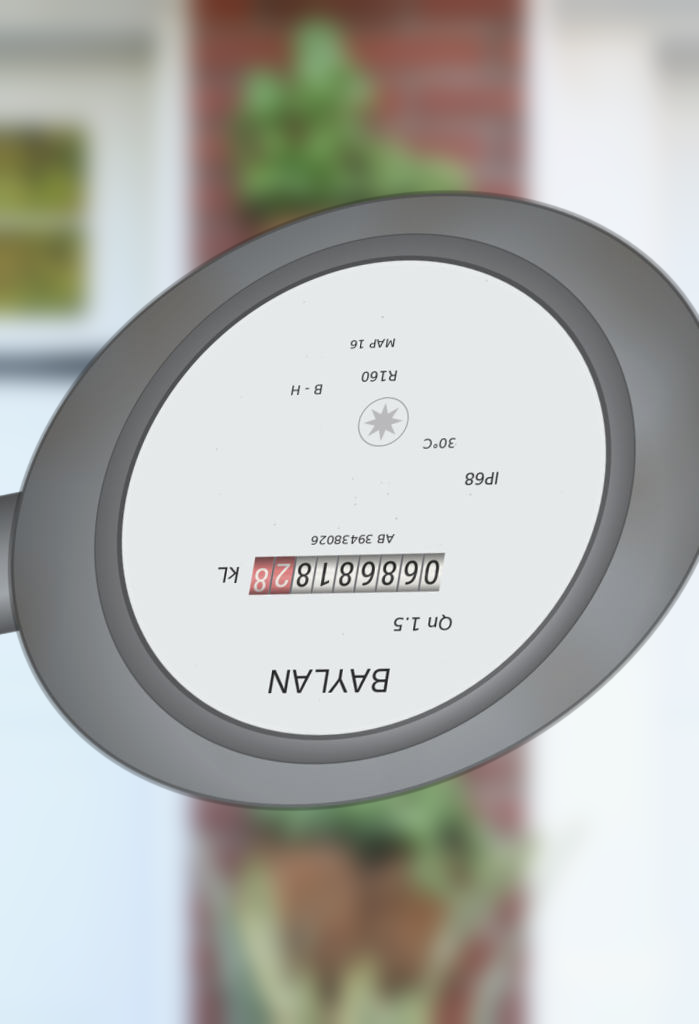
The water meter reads 686818.28 kL
